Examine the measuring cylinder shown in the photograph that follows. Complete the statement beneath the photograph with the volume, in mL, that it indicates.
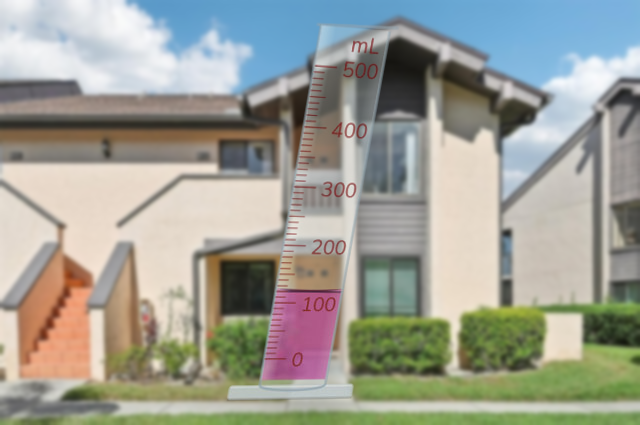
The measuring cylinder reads 120 mL
